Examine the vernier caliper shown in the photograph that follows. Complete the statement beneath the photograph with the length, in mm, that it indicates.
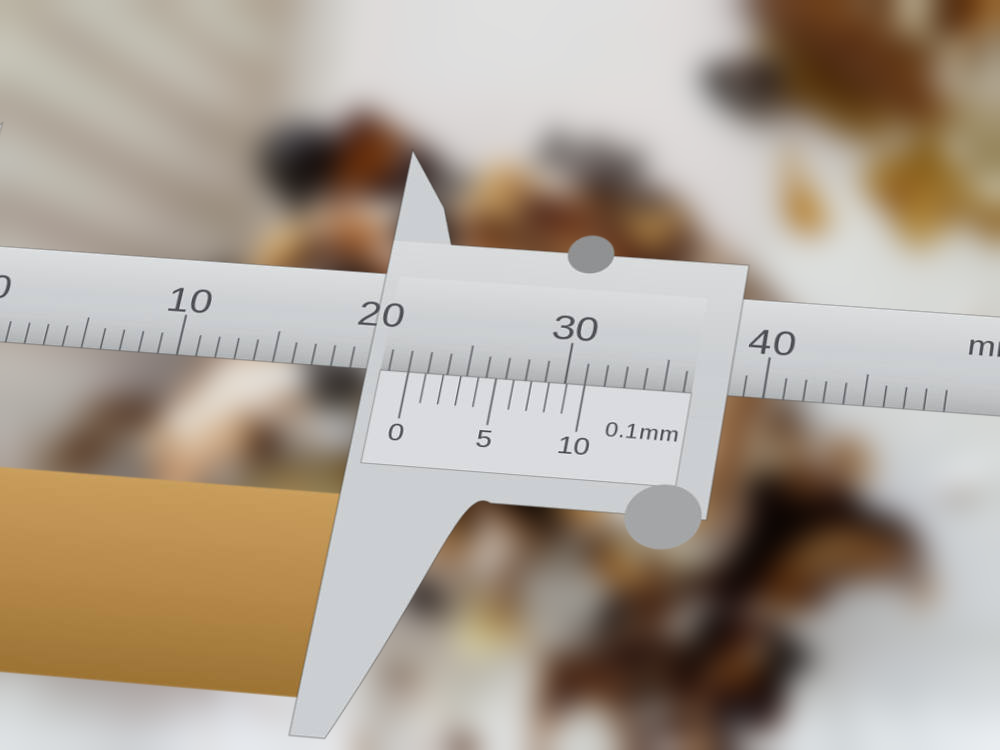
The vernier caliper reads 22.0 mm
